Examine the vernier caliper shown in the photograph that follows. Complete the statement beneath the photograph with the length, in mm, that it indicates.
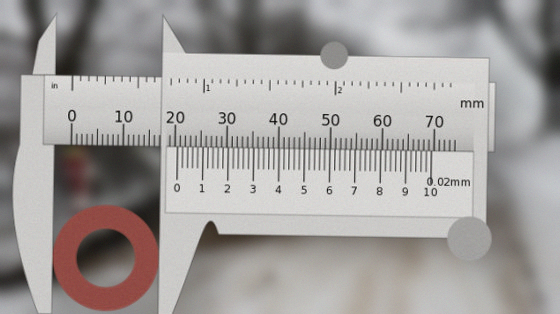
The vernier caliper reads 20.5 mm
